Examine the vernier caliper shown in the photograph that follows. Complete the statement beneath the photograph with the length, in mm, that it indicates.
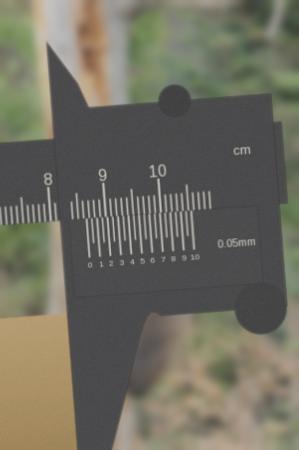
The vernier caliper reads 86.5 mm
